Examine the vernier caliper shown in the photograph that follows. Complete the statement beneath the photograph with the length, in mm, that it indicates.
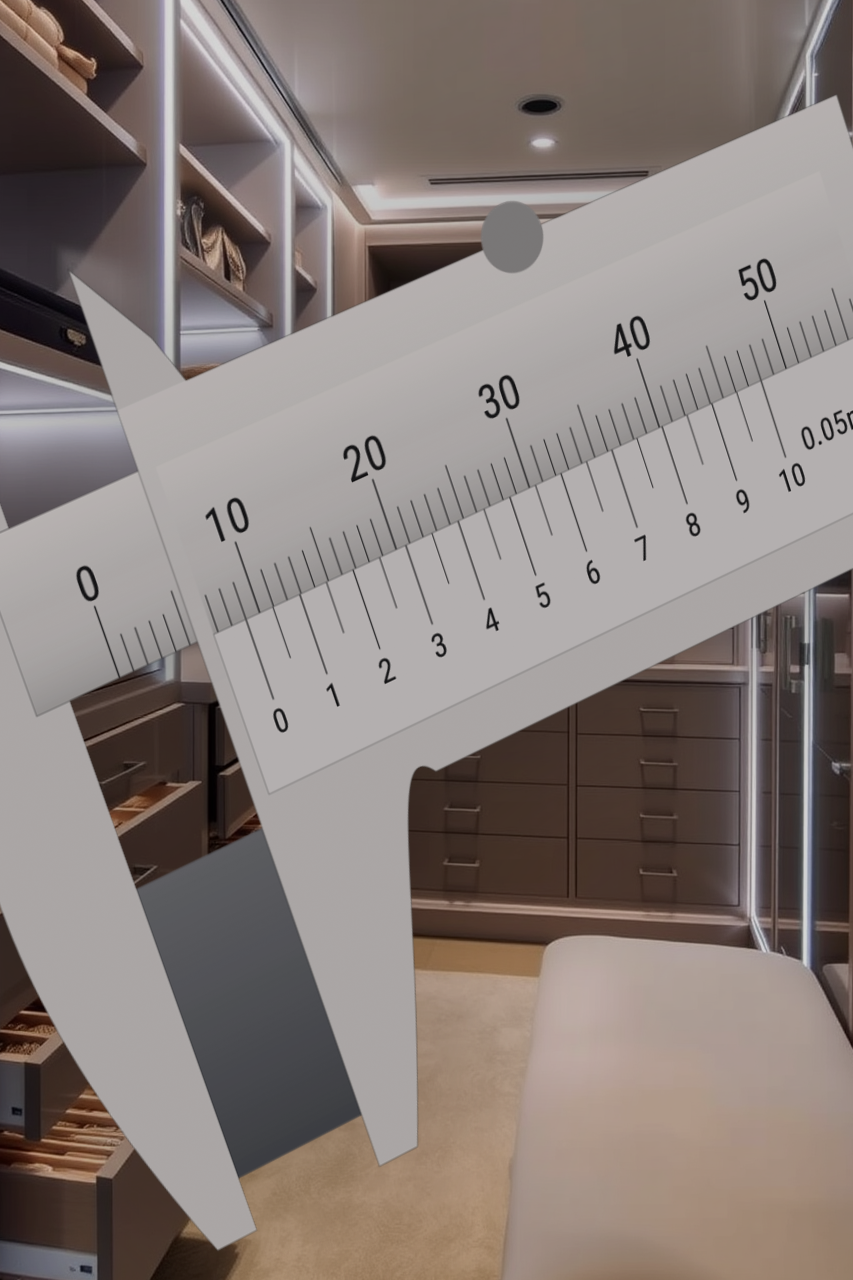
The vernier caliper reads 9.0 mm
